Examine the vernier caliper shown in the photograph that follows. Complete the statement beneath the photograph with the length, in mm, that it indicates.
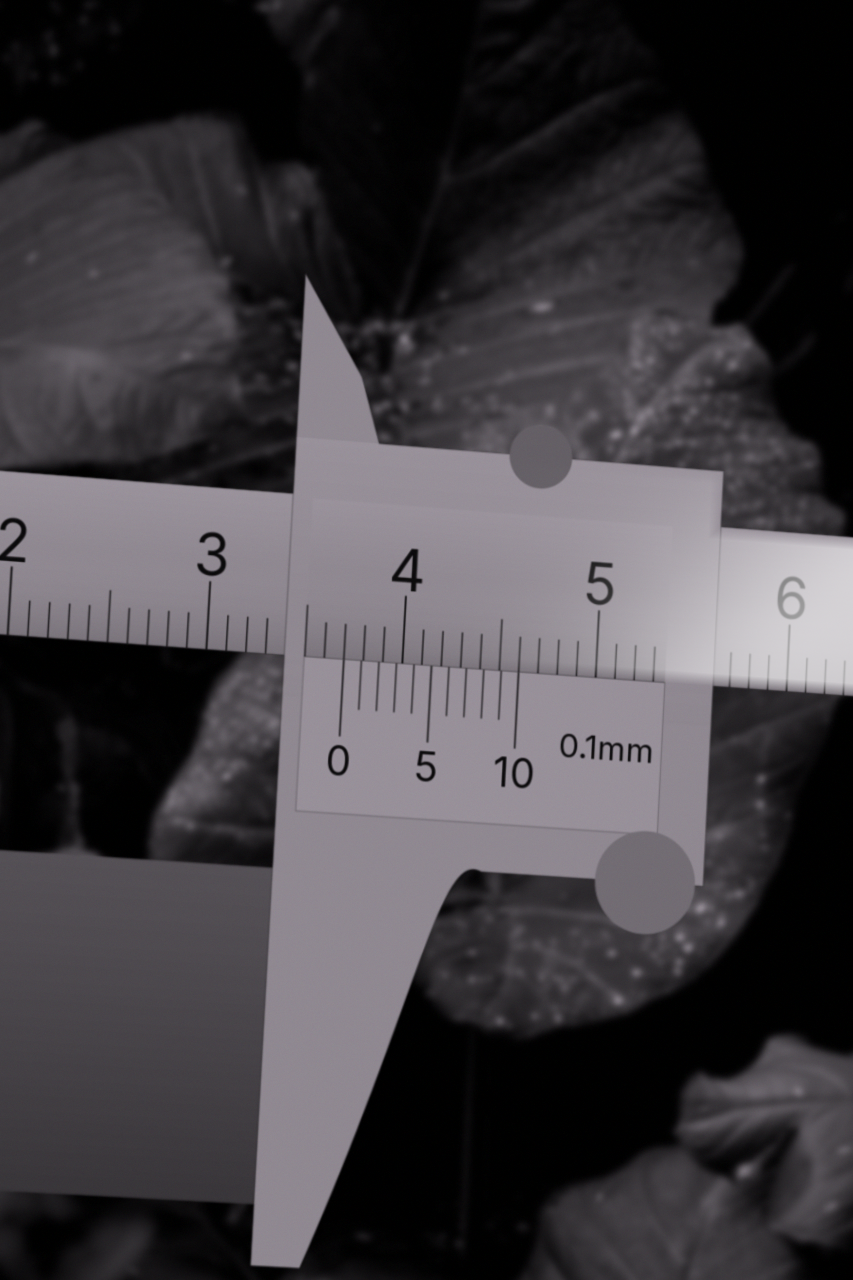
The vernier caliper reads 37.0 mm
